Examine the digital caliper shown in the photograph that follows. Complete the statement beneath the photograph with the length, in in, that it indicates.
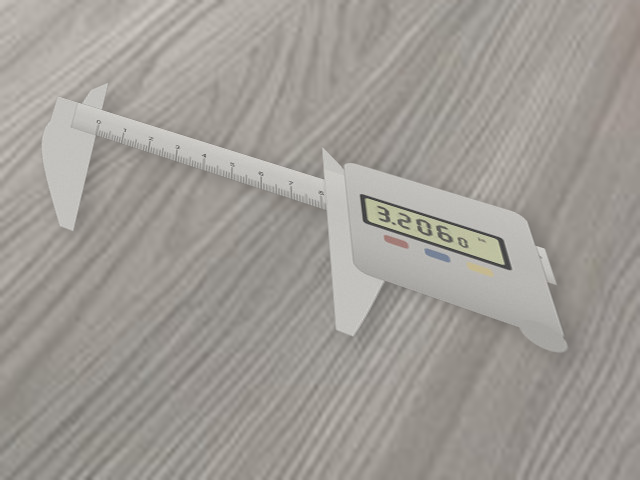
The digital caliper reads 3.2060 in
